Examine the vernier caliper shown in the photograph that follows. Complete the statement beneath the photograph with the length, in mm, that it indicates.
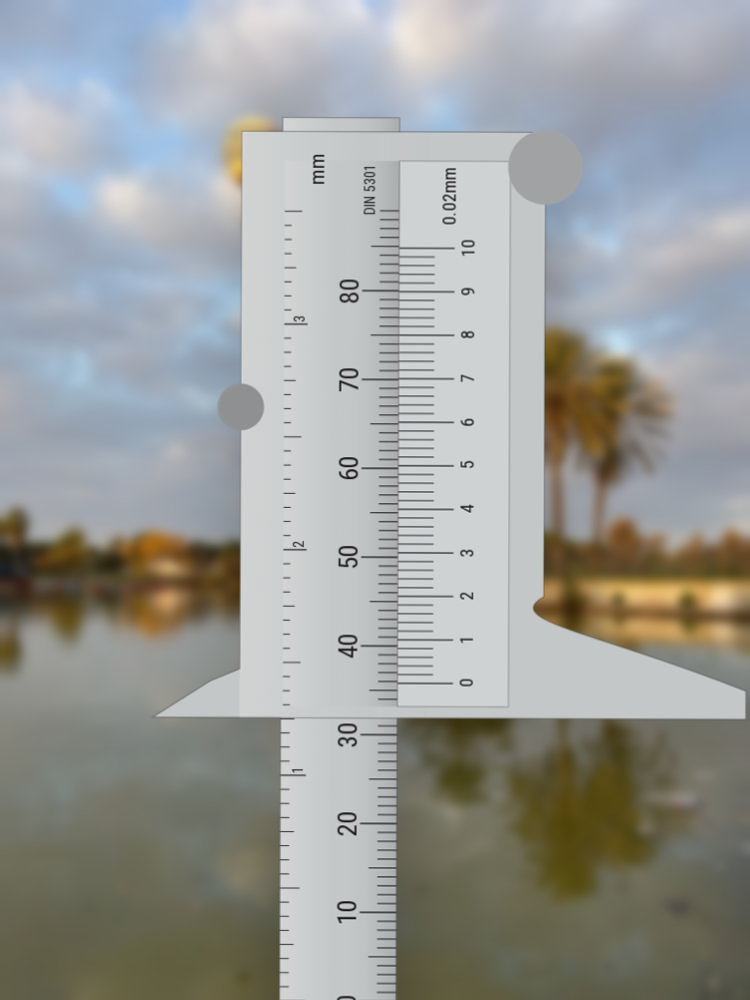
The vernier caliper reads 35.8 mm
